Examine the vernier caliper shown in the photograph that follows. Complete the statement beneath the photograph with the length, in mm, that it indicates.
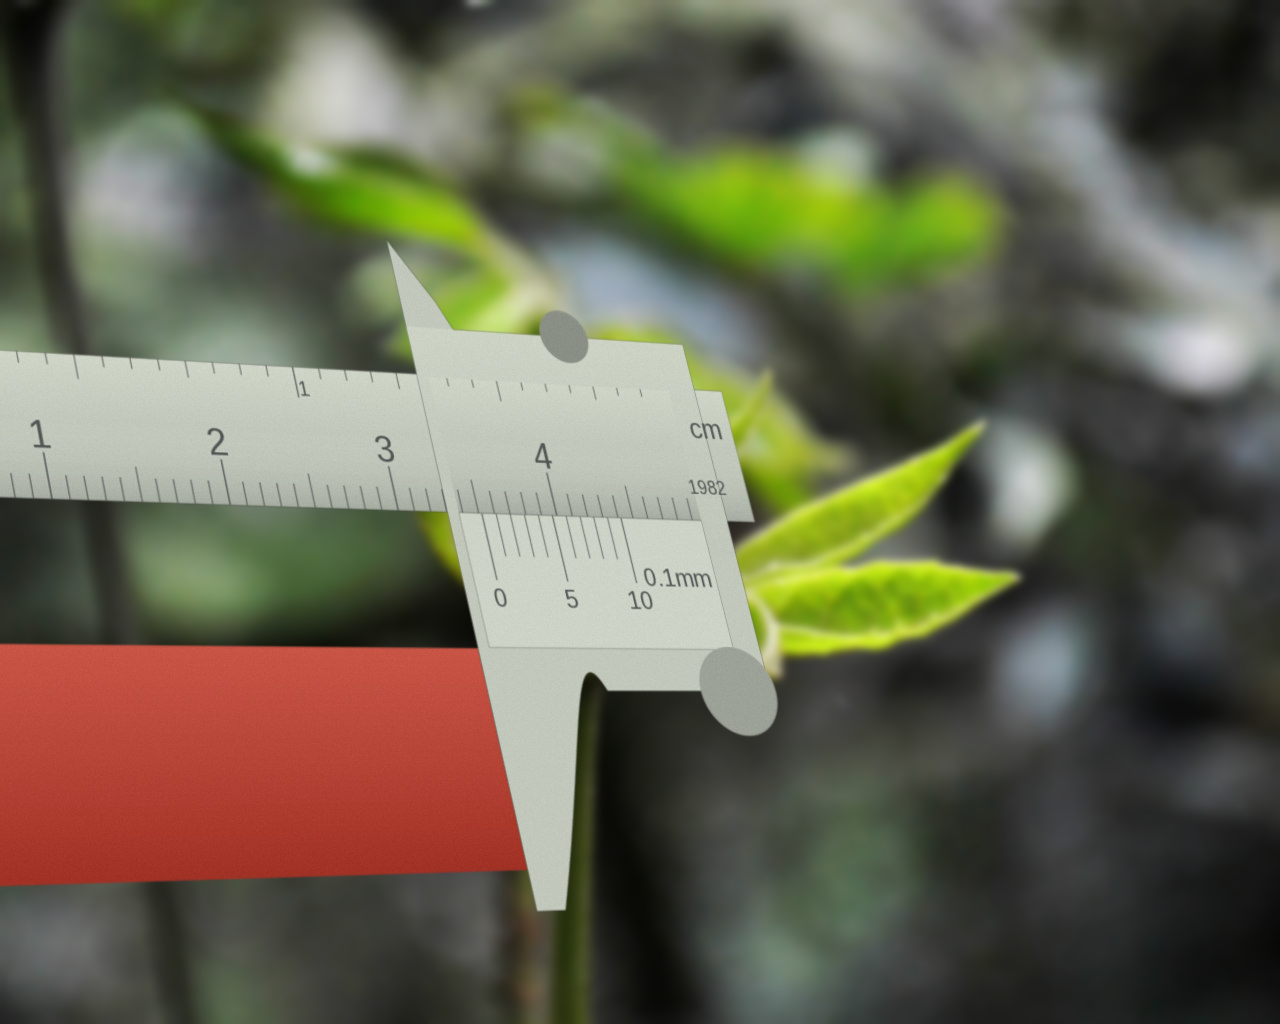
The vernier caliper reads 35.2 mm
